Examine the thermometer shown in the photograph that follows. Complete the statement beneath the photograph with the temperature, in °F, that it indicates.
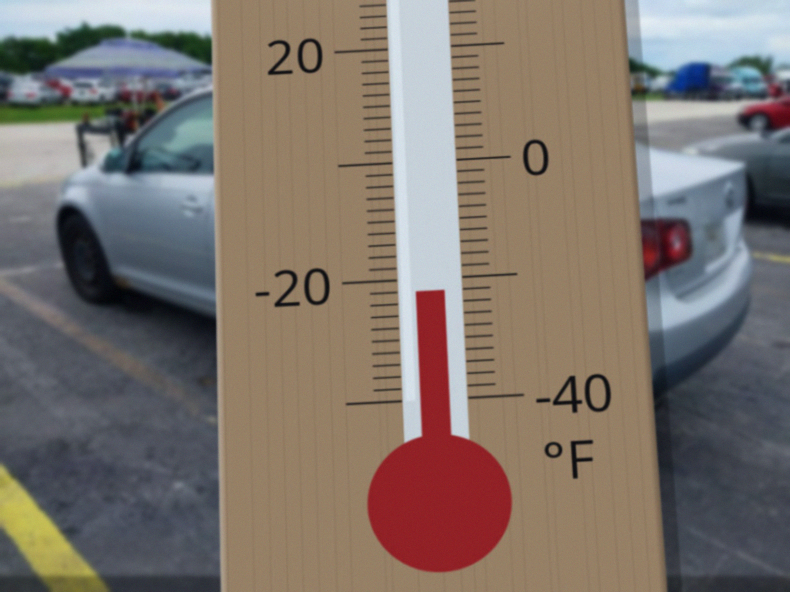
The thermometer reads -22 °F
